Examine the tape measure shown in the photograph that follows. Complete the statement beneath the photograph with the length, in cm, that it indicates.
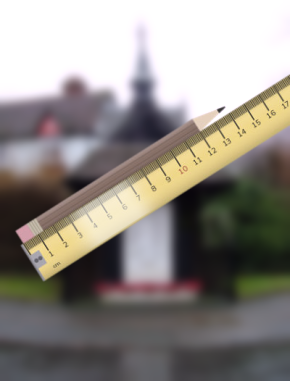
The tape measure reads 14 cm
